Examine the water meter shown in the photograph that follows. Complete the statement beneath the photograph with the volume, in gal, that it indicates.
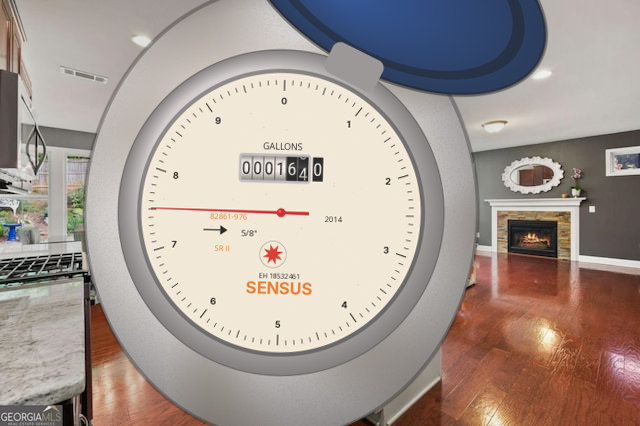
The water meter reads 1637.5 gal
